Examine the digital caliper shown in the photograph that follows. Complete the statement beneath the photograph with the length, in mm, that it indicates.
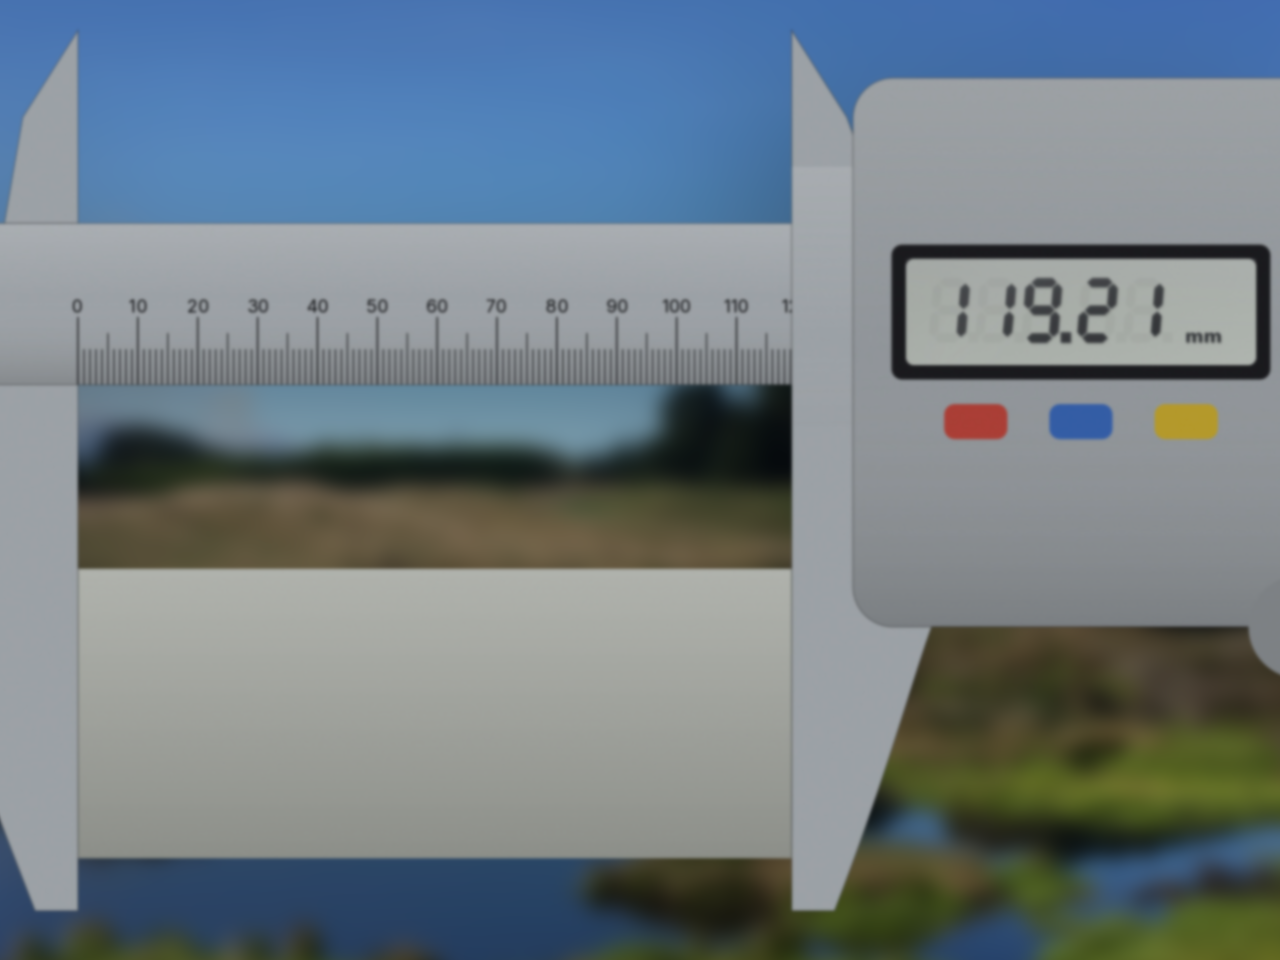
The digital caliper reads 119.21 mm
